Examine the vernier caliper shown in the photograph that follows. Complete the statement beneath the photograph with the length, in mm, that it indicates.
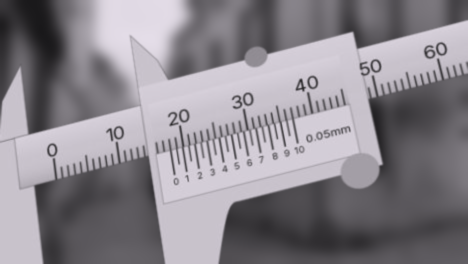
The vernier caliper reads 18.0 mm
